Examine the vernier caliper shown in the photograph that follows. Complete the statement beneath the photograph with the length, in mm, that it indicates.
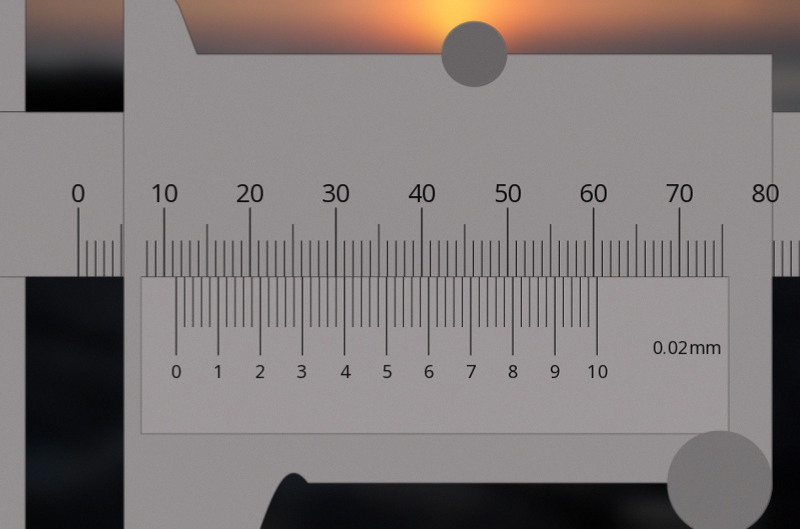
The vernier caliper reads 11.4 mm
